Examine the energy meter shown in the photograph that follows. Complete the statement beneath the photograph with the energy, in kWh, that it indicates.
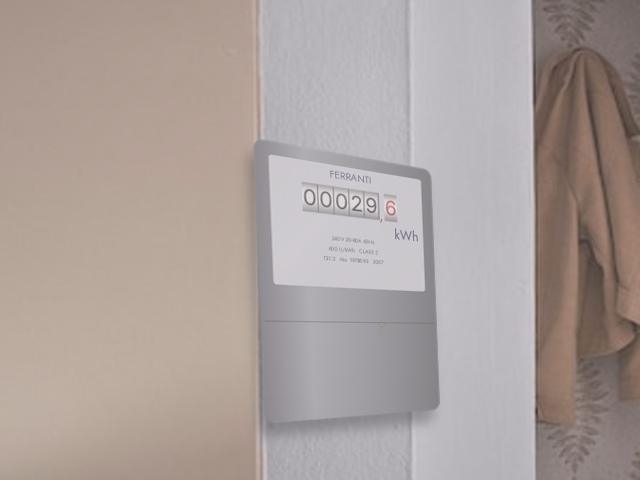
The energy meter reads 29.6 kWh
